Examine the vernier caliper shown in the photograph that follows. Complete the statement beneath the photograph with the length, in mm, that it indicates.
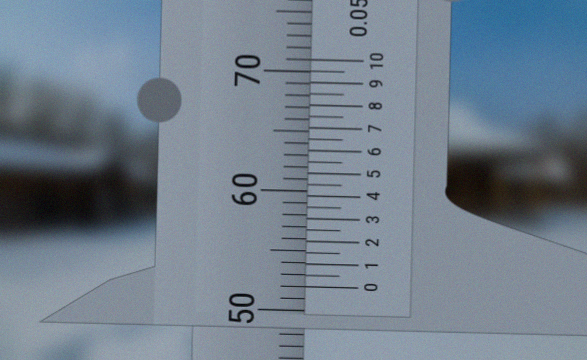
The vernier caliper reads 52.0 mm
